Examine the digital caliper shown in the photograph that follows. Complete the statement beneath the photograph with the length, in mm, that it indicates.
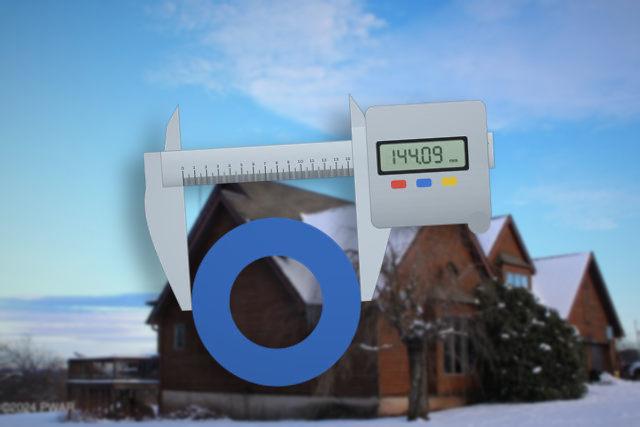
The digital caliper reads 144.09 mm
